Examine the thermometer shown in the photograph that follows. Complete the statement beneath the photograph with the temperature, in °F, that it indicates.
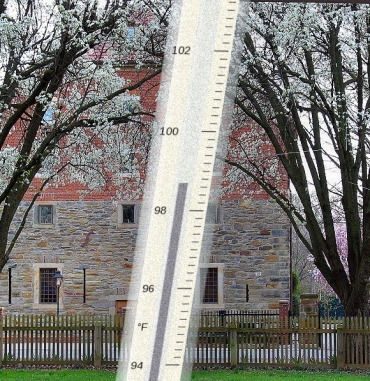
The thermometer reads 98.7 °F
